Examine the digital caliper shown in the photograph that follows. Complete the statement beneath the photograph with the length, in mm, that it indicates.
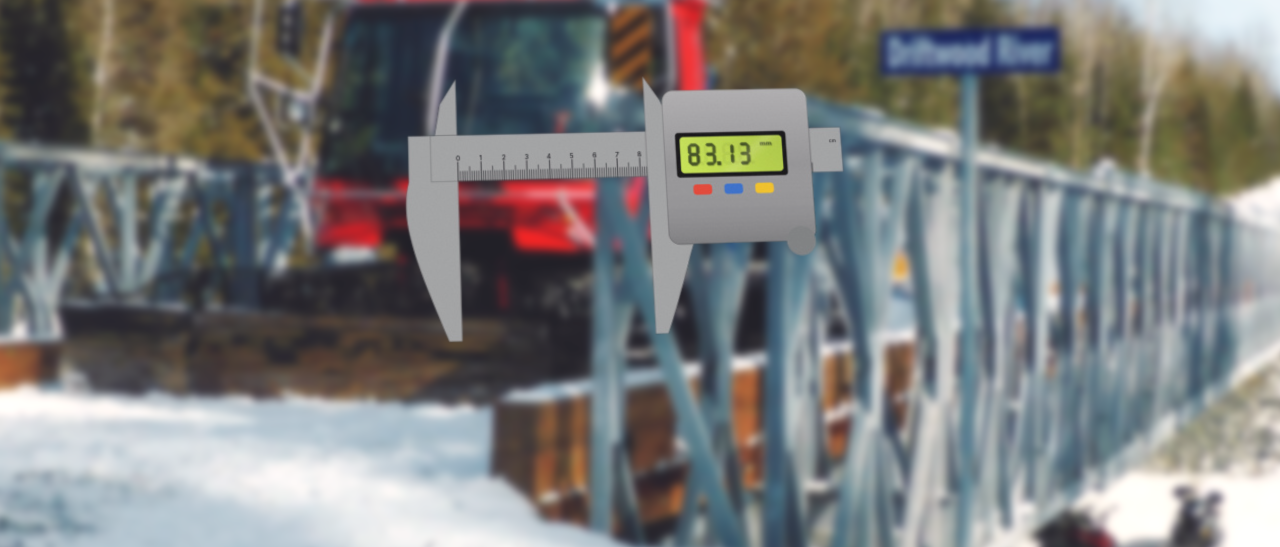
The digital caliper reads 83.13 mm
